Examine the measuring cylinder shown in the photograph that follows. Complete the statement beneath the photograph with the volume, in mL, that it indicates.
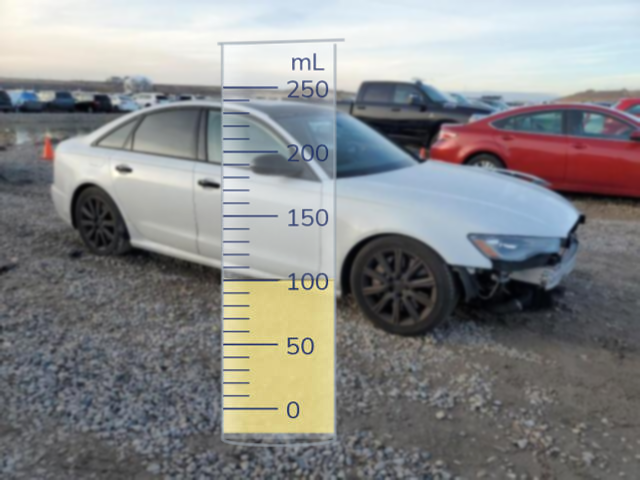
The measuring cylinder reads 100 mL
